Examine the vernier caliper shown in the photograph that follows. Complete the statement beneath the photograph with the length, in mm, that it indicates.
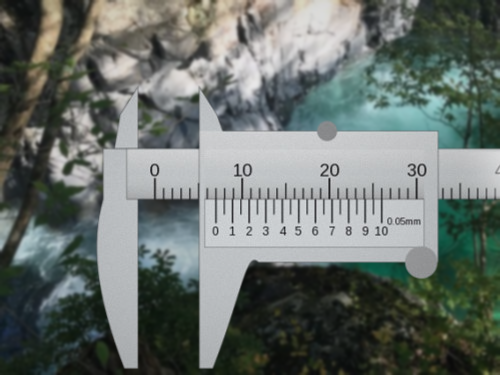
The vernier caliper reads 7.0 mm
